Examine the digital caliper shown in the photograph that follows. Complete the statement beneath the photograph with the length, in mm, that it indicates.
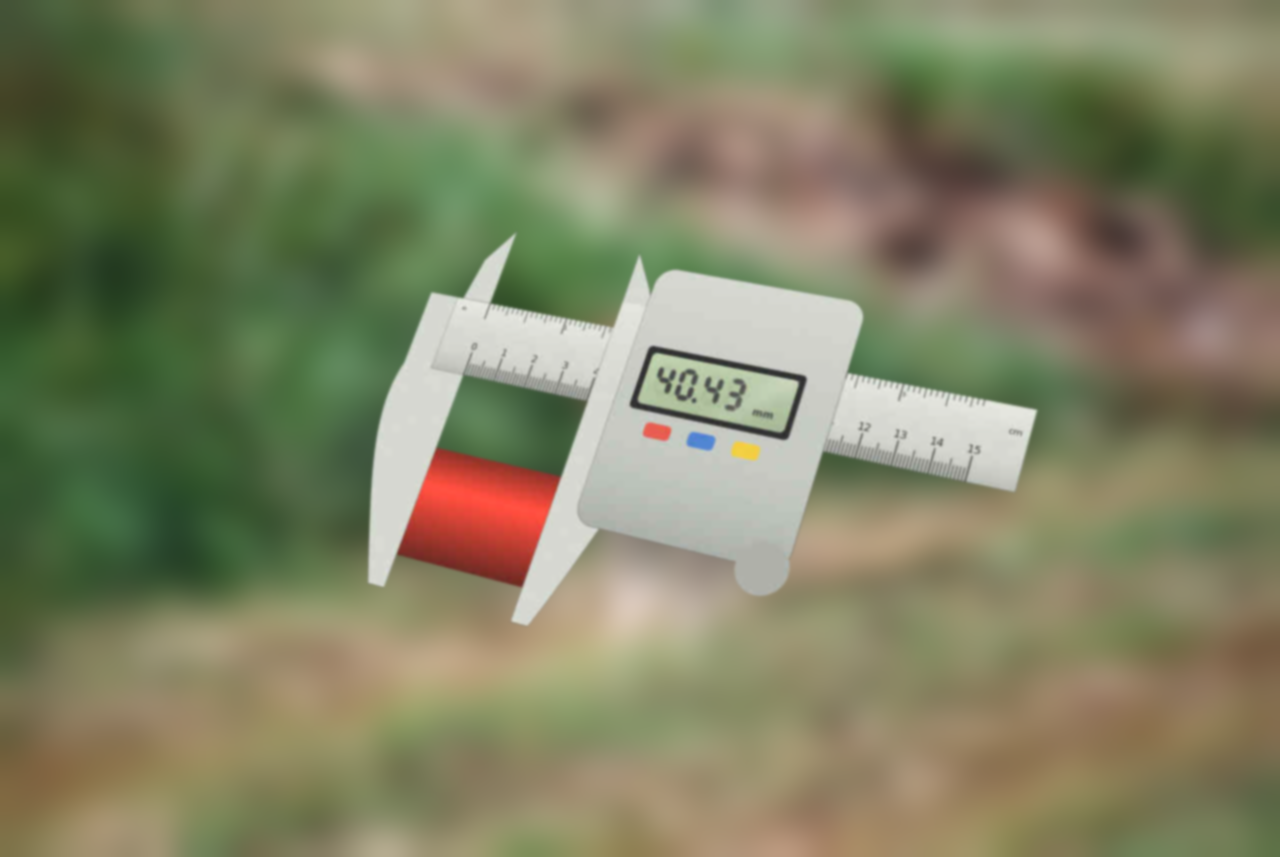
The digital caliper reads 40.43 mm
